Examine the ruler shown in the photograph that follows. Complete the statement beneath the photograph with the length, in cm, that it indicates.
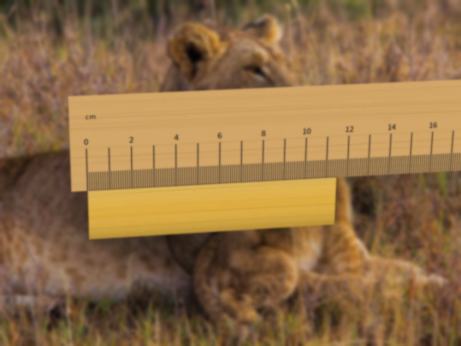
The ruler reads 11.5 cm
